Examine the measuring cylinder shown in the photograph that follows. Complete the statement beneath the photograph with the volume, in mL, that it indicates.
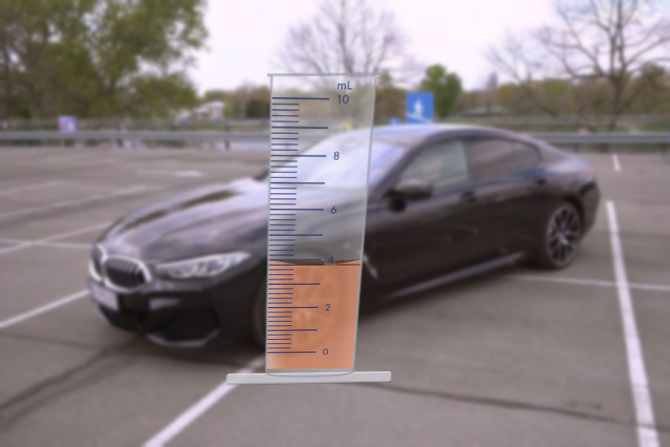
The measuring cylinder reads 3.8 mL
